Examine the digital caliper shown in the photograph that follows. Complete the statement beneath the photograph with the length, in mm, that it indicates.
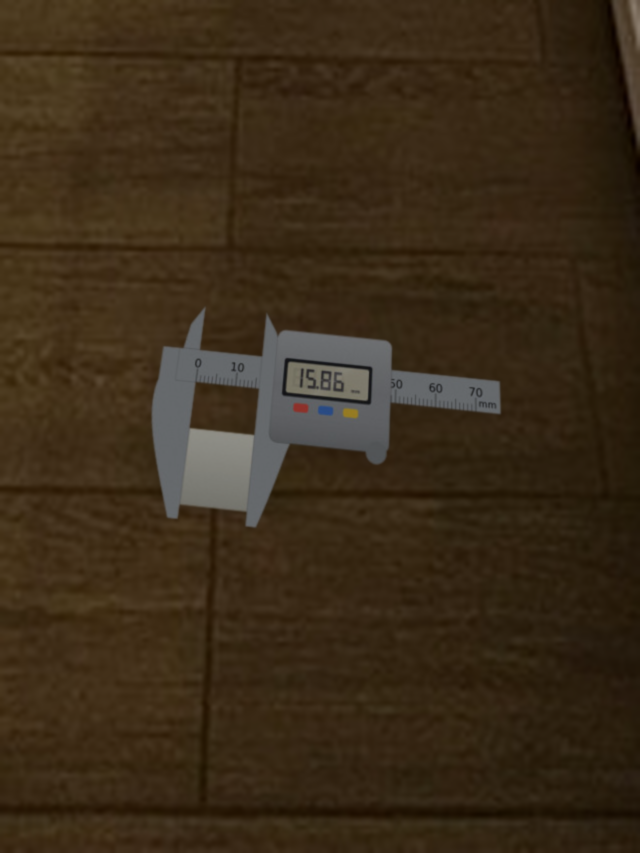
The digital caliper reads 15.86 mm
